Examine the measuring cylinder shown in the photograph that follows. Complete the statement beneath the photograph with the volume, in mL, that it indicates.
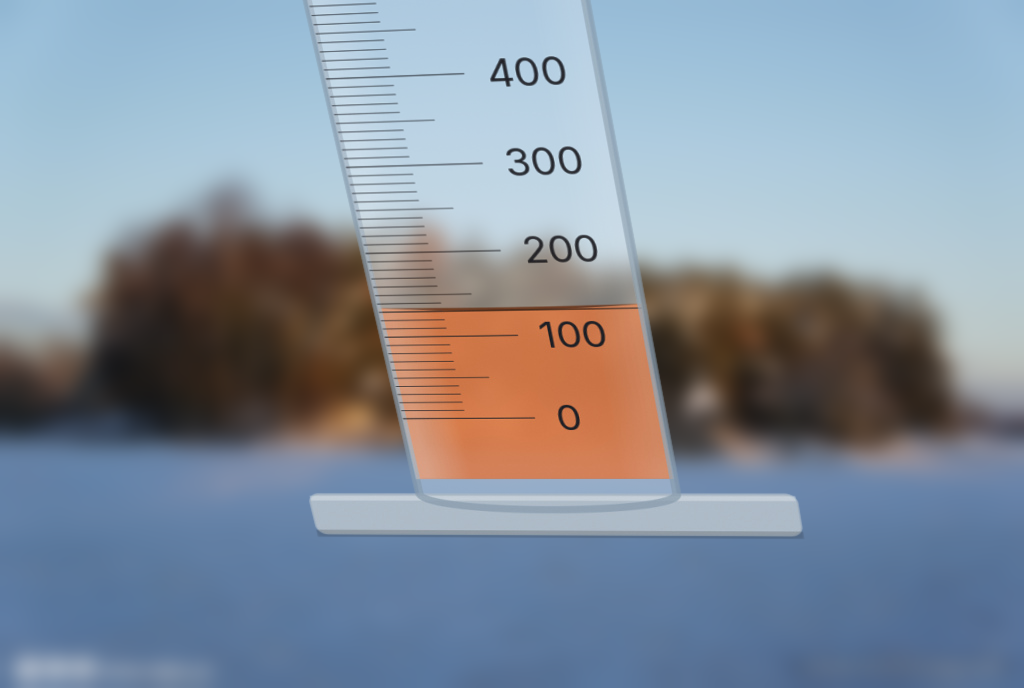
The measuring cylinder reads 130 mL
